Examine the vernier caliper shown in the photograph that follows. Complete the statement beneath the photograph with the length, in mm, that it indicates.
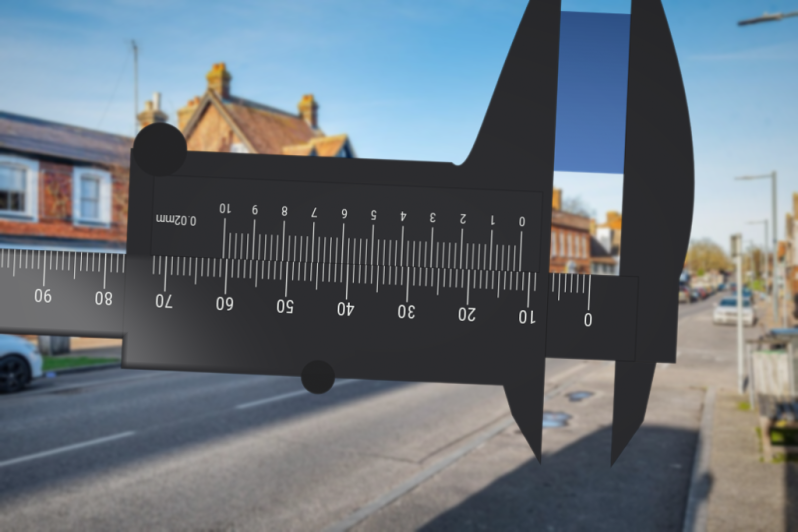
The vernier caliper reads 11.6 mm
